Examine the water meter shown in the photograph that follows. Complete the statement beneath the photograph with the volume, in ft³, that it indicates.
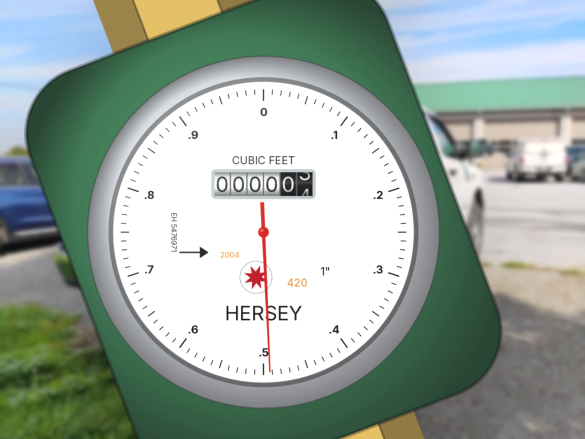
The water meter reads 3.49 ft³
